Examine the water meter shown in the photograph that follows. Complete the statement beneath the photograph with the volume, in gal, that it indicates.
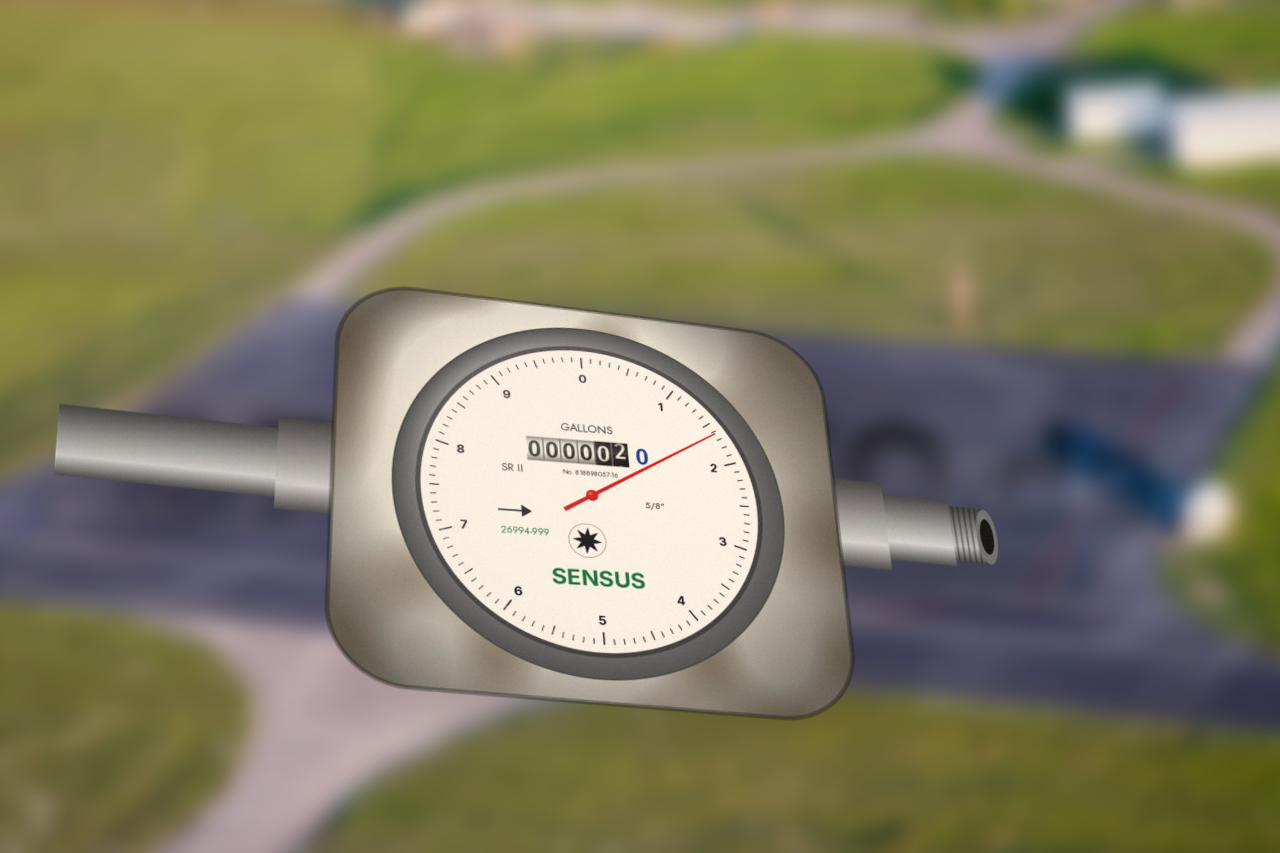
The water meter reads 21.6 gal
